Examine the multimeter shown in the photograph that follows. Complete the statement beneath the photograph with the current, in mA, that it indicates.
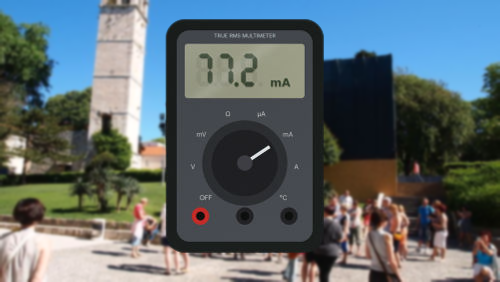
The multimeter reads 77.2 mA
